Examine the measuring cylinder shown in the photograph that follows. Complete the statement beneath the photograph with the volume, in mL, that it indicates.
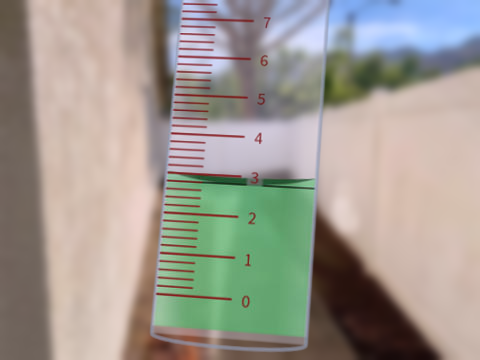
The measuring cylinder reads 2.8 mL
